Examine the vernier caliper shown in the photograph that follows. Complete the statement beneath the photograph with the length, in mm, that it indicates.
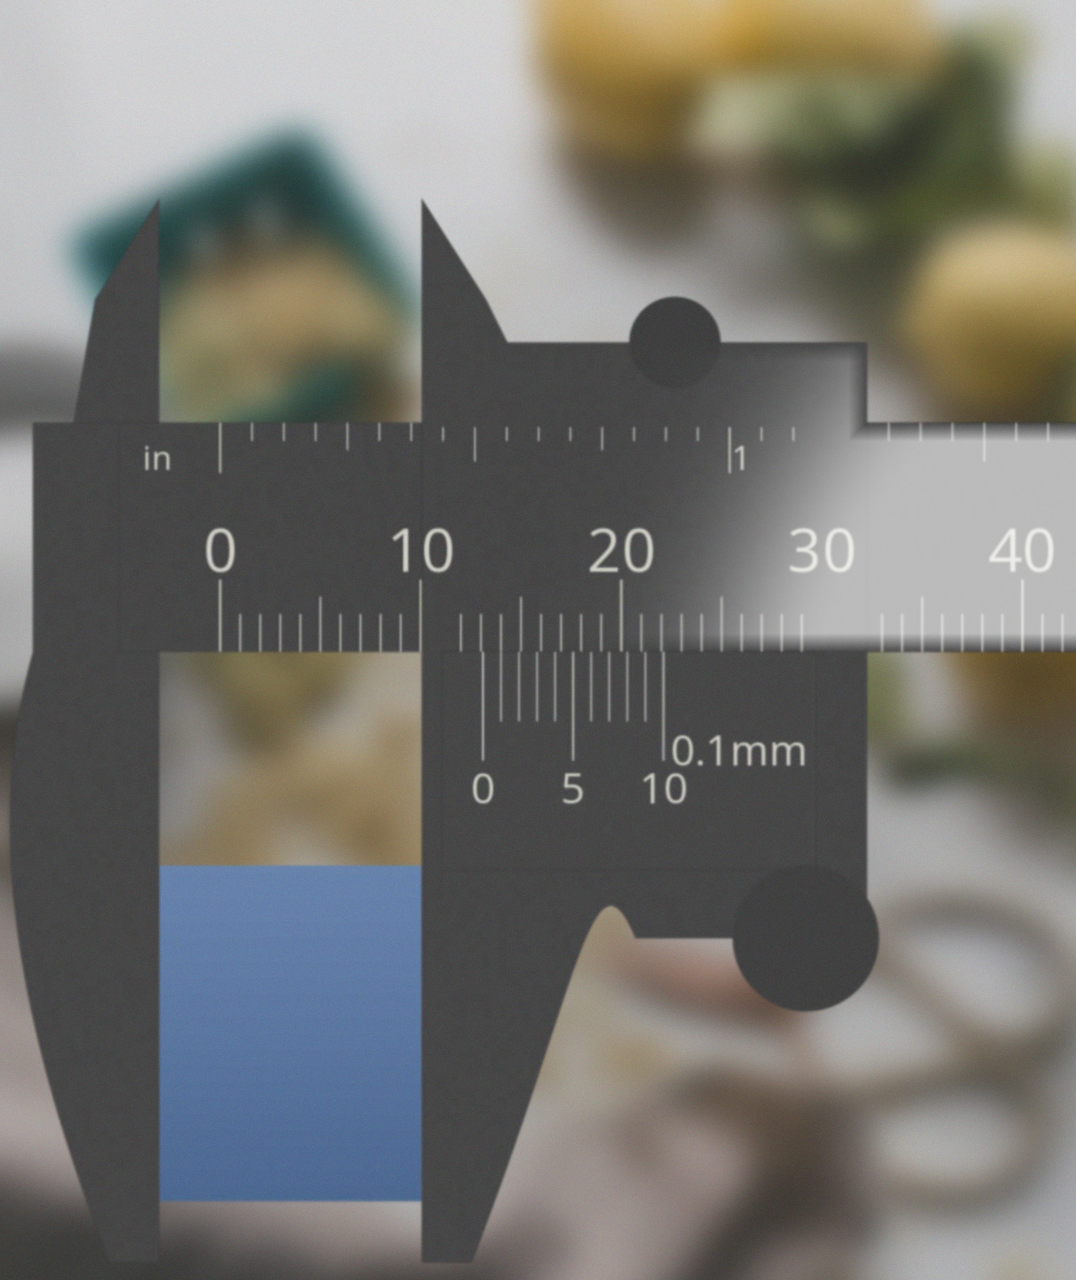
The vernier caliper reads 13.1 mm
